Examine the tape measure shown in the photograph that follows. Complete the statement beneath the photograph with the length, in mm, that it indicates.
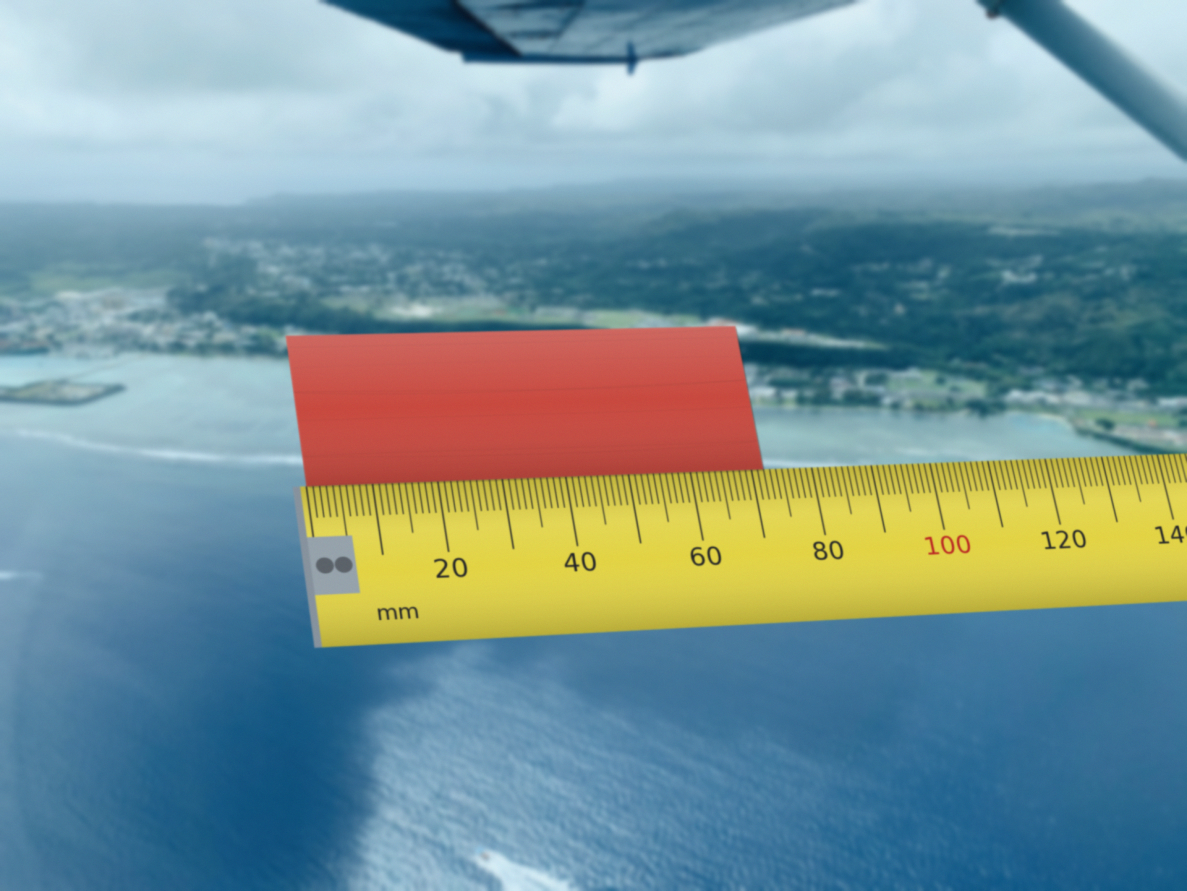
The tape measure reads 72 mm
